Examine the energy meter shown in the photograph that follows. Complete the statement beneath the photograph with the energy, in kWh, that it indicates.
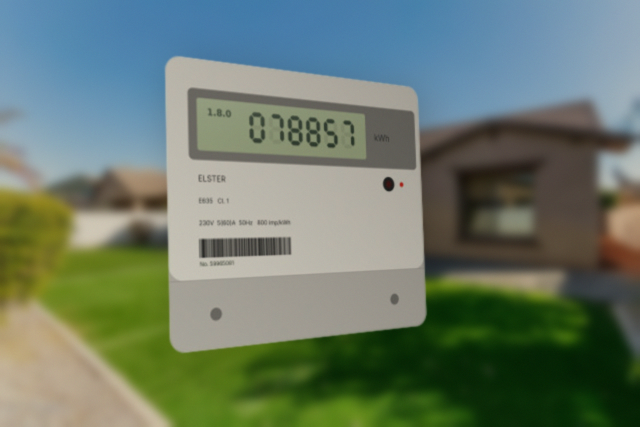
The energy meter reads 78857 kWh
